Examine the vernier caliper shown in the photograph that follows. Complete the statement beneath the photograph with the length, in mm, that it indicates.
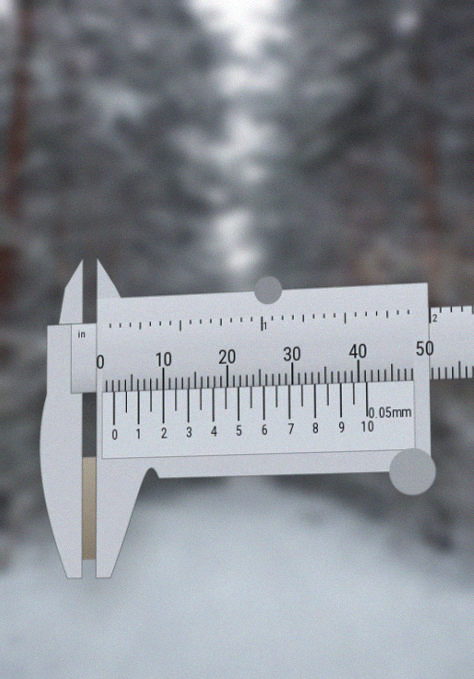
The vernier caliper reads 2.2 mm
